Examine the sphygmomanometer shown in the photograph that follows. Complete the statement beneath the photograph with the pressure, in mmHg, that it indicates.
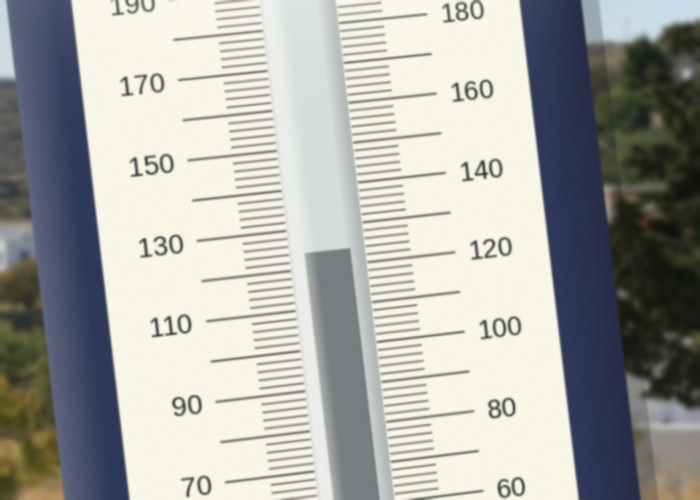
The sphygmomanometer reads 124 mmHg
